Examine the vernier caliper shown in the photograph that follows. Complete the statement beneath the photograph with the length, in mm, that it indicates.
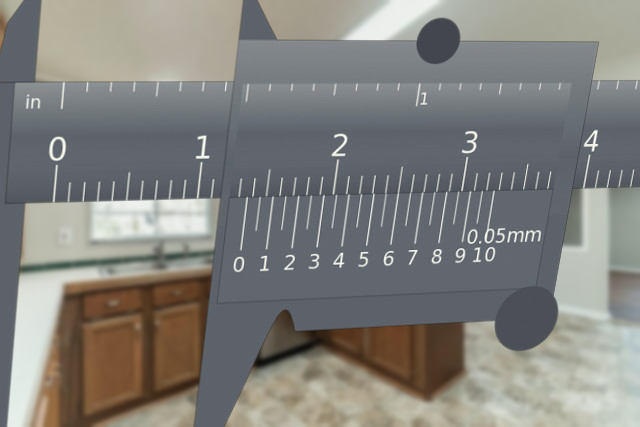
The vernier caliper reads 13.6 mm
